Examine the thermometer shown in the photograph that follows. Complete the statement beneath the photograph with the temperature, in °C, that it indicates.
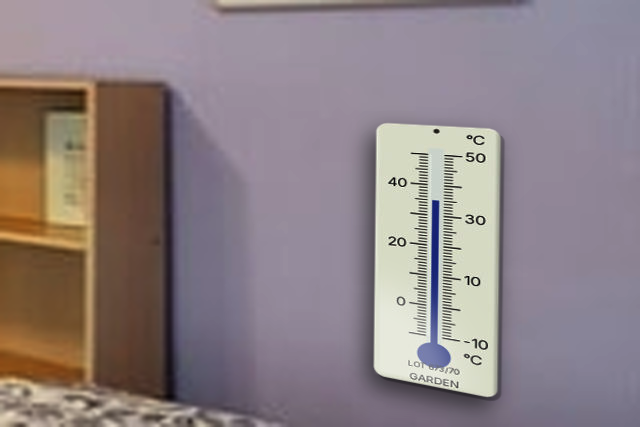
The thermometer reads 35 °C
